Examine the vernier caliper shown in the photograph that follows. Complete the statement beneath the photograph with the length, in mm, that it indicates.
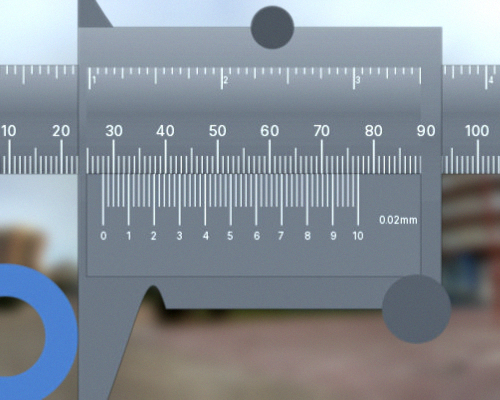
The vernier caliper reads 28.0 mm
